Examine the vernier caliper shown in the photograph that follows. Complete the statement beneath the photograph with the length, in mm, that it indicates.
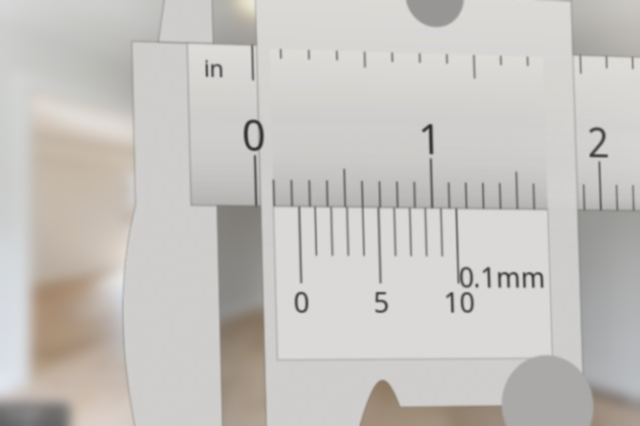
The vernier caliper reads 2.4 mm
